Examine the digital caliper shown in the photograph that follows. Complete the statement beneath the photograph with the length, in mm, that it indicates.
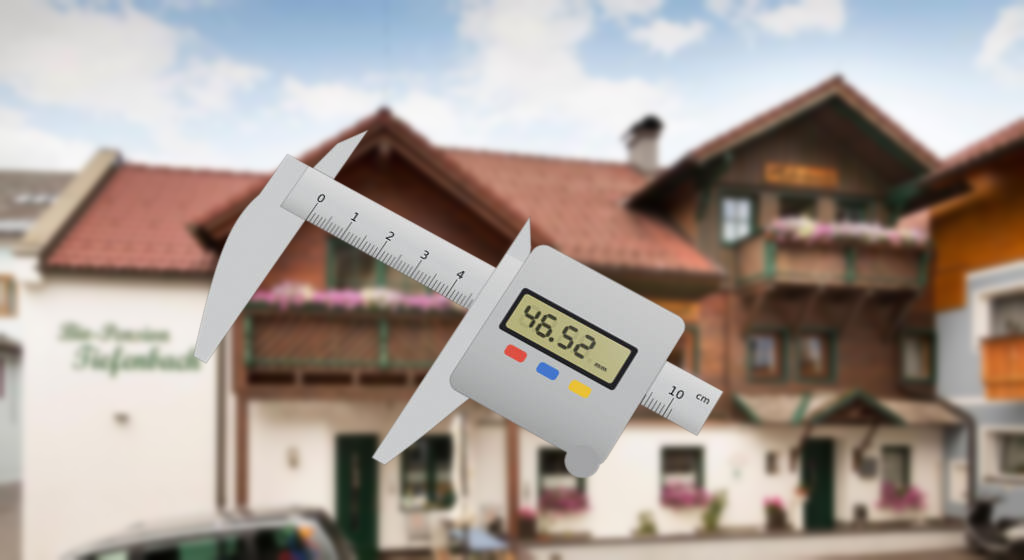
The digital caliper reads 46.52 mm
